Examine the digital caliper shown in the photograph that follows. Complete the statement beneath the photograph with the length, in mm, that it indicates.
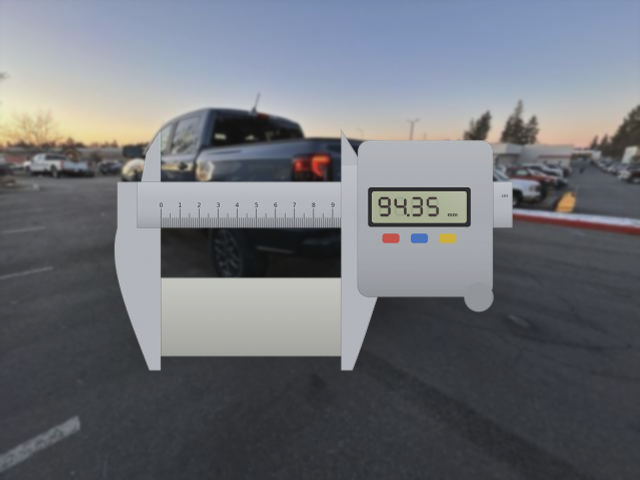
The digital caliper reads 94.35 mm
